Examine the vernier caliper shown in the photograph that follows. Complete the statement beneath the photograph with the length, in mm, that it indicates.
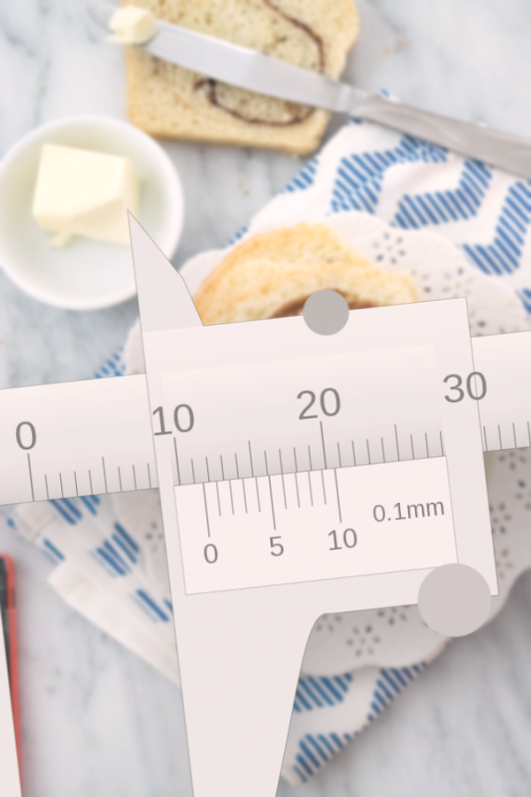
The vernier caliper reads 11.6 mm
